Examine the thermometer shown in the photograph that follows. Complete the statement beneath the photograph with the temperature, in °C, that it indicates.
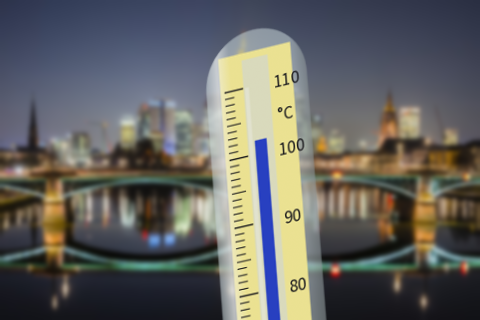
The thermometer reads 102 °C
